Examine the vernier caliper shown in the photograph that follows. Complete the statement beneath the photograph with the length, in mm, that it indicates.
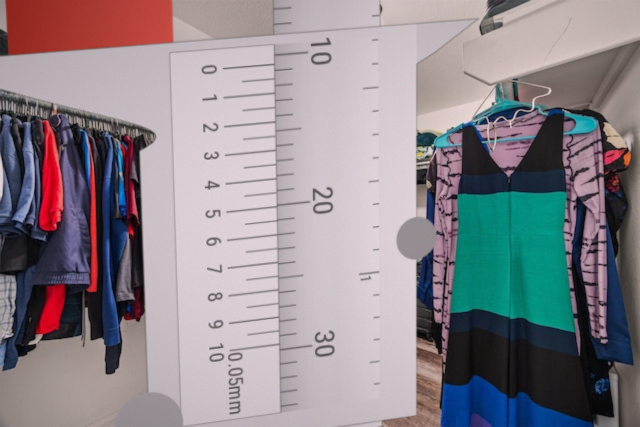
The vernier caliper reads 10.6 mm
